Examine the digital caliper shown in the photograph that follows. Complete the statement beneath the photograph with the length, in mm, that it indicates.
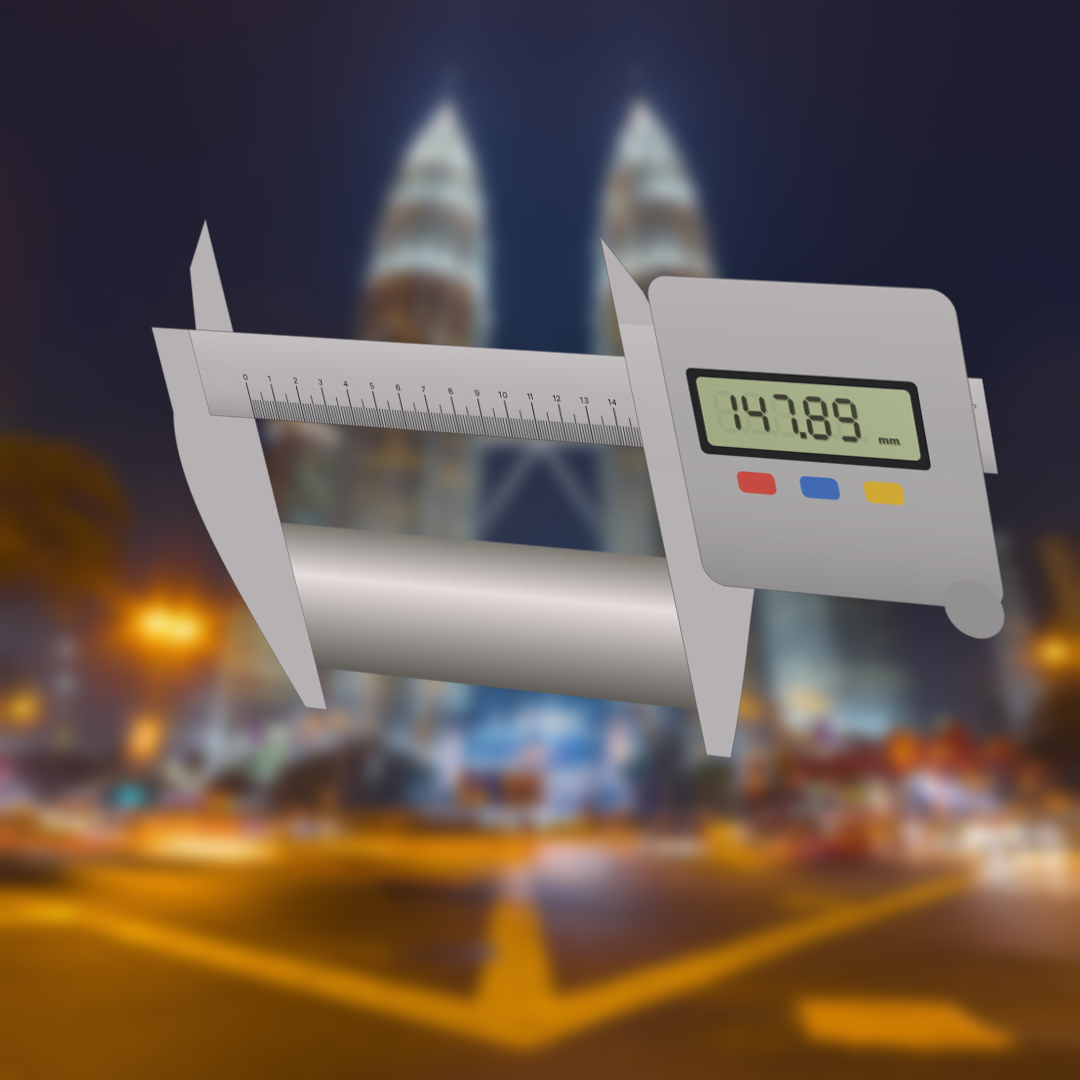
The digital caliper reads 147.89 mm
